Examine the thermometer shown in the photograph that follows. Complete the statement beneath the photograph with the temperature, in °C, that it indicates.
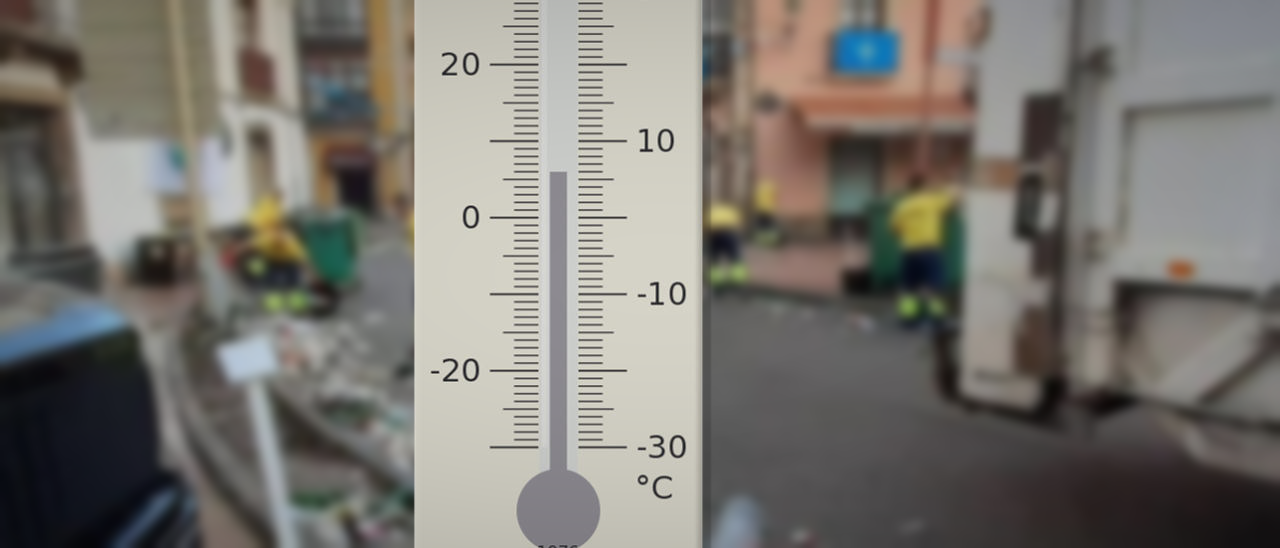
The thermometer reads 6 °C
